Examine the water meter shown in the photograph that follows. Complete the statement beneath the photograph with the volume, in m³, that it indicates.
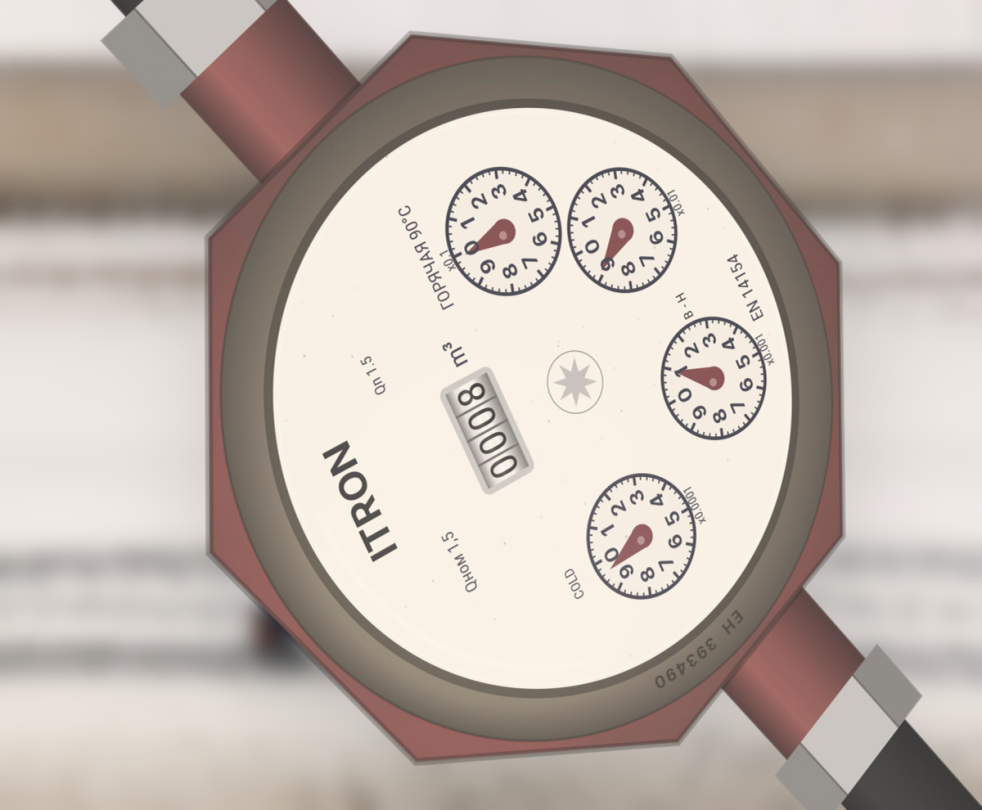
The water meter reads 7.9909 m³
